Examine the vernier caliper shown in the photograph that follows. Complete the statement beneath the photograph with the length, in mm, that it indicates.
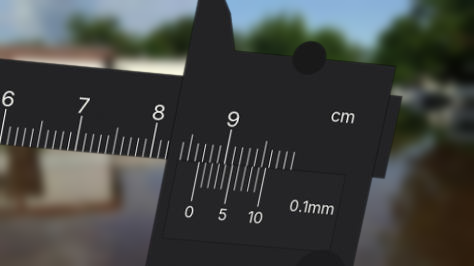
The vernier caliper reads 86.6 mm
